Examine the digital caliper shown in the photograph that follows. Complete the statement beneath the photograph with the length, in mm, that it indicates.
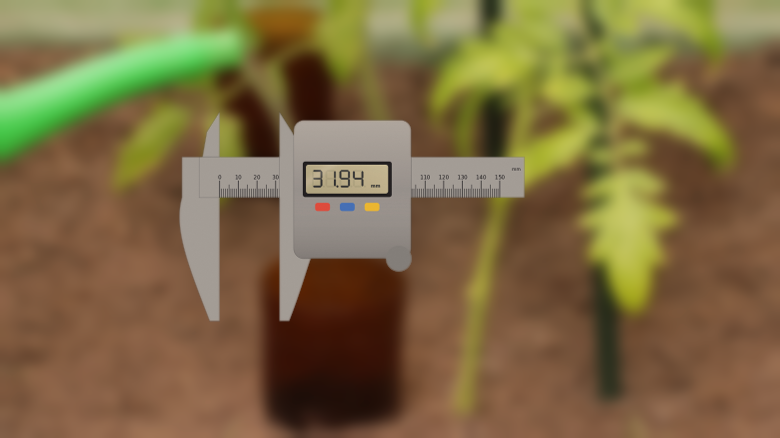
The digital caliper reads 31.94 mm
